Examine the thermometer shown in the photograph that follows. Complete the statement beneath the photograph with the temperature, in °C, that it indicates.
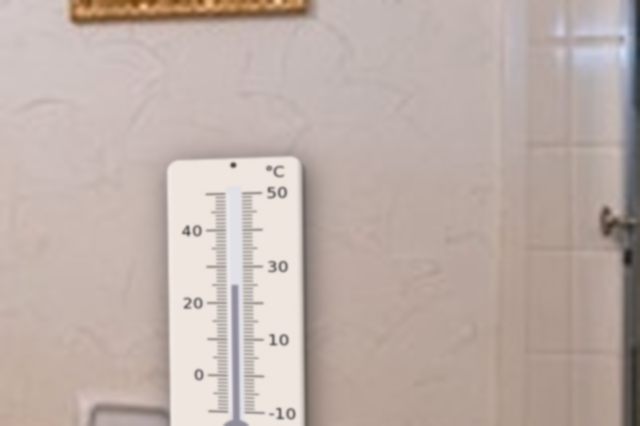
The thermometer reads 25 °C
